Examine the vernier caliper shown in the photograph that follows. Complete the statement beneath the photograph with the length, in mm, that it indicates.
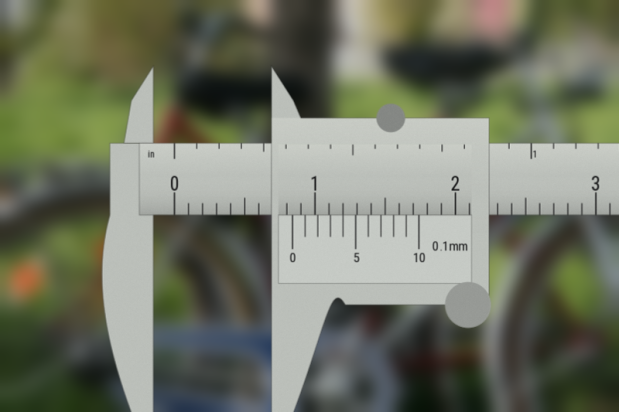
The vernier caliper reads 8.4 mm
